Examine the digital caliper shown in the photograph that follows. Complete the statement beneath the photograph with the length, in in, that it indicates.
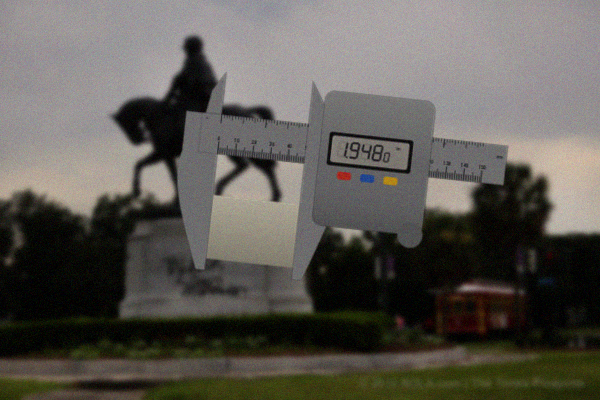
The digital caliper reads 1.9480 in
